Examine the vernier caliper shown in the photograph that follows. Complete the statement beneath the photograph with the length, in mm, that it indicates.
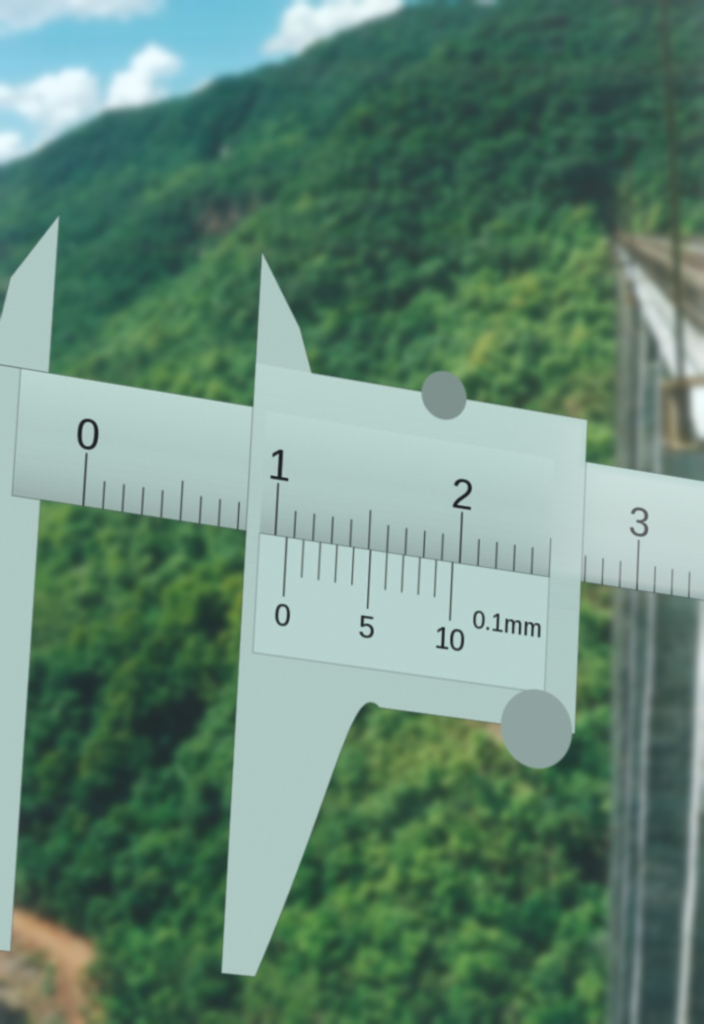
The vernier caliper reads 10.6 mm
